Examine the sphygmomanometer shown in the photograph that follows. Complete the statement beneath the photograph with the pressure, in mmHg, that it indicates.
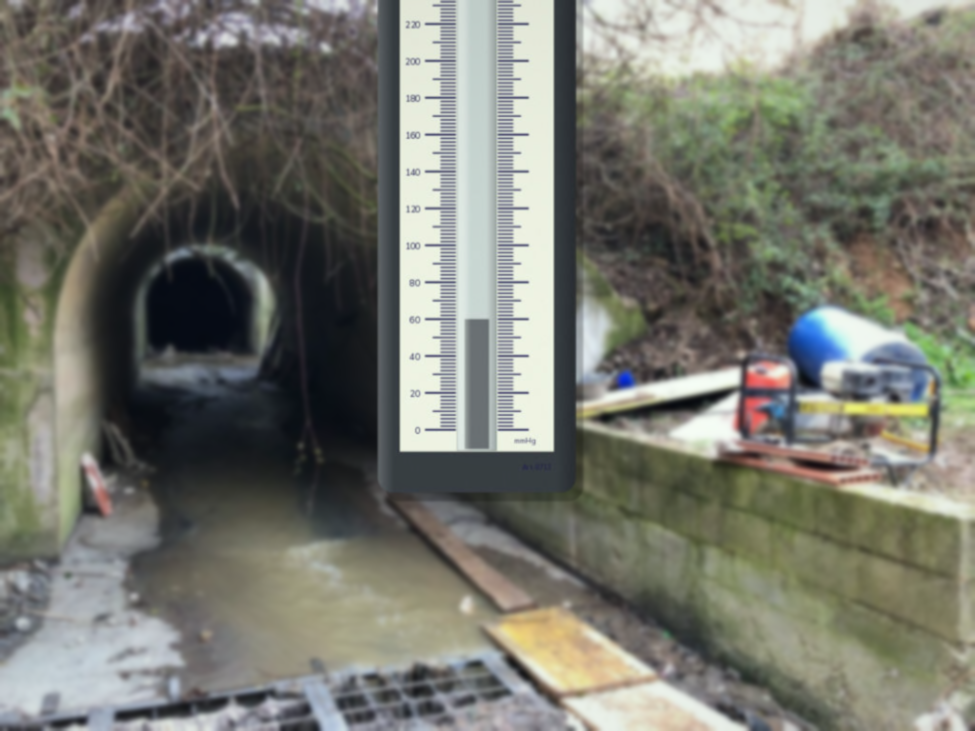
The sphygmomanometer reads 60 mmHg
